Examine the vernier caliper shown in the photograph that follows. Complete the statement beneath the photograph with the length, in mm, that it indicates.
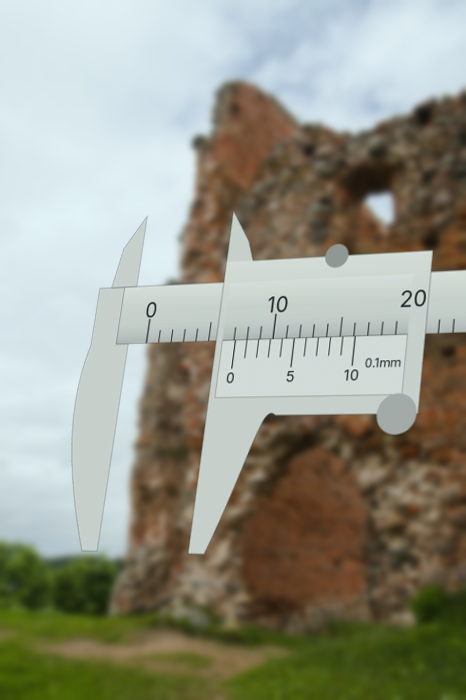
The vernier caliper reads 7.1 mm
